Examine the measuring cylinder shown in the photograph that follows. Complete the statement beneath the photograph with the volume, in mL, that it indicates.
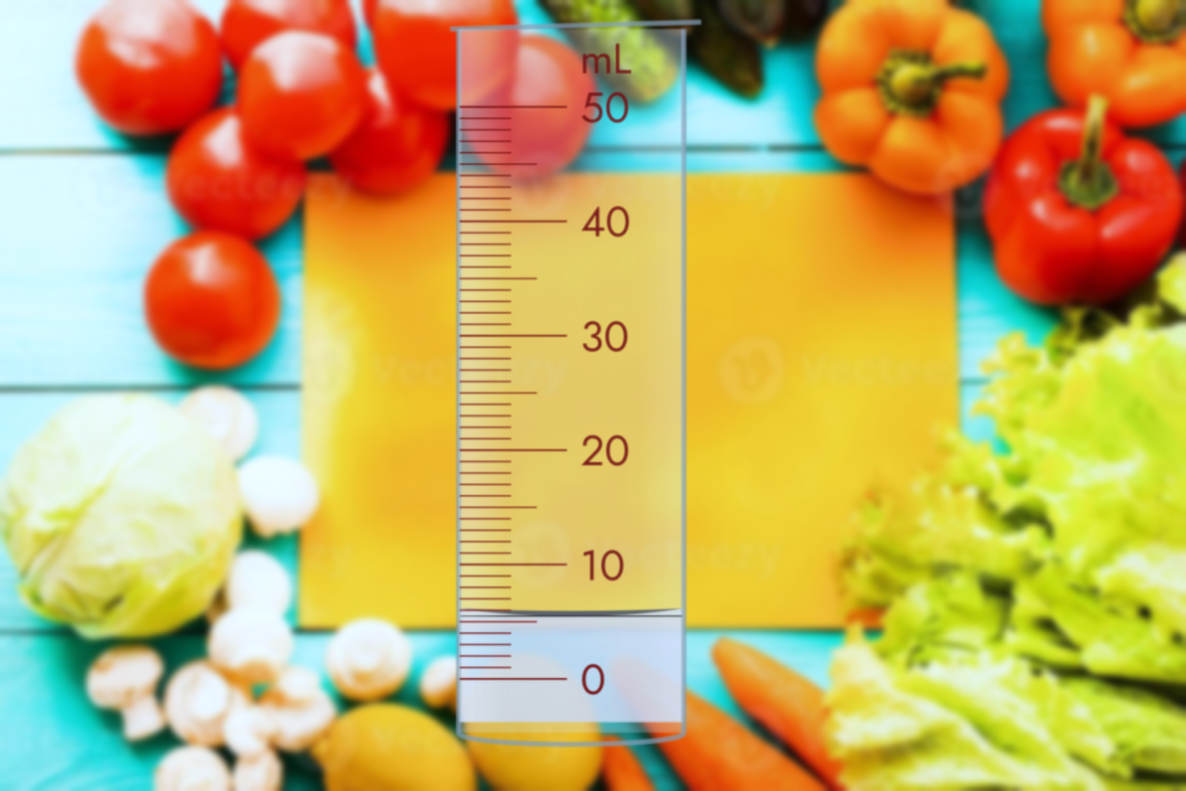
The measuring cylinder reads 5.5 mL
